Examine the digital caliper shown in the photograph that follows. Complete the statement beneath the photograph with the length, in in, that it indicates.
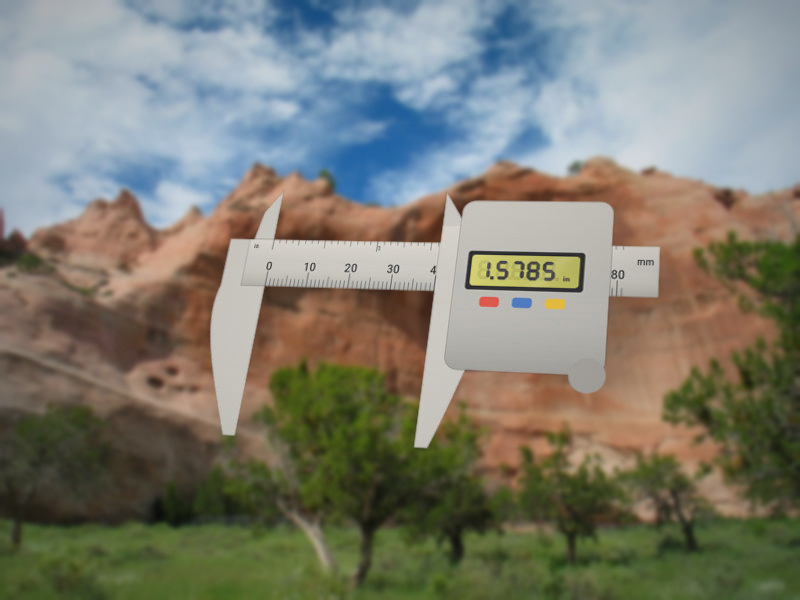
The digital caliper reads 1.5785 in
